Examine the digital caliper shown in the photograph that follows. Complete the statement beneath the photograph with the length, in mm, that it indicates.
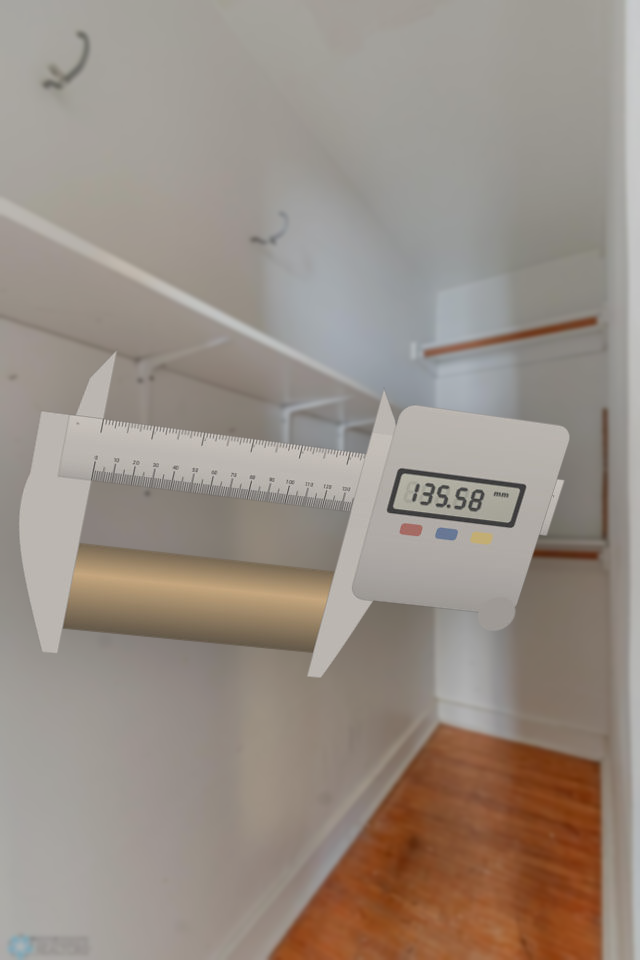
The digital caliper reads 135.58 mm
